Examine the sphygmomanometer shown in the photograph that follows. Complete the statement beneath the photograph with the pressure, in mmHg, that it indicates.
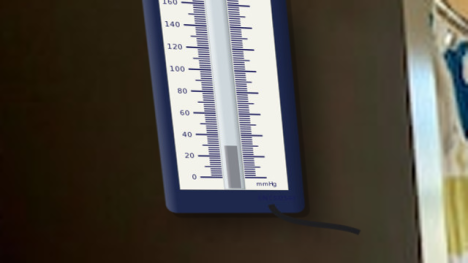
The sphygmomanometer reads 30 mmHg
